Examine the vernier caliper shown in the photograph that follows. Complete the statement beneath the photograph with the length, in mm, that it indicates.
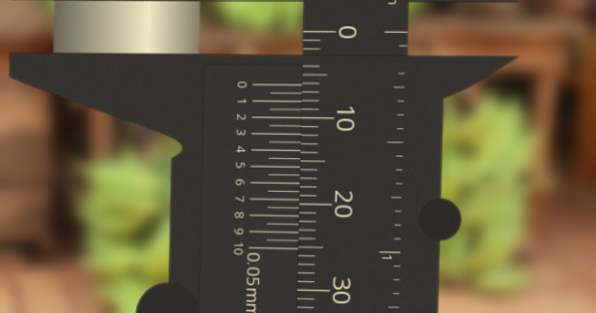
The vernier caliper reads 6.2 mm
